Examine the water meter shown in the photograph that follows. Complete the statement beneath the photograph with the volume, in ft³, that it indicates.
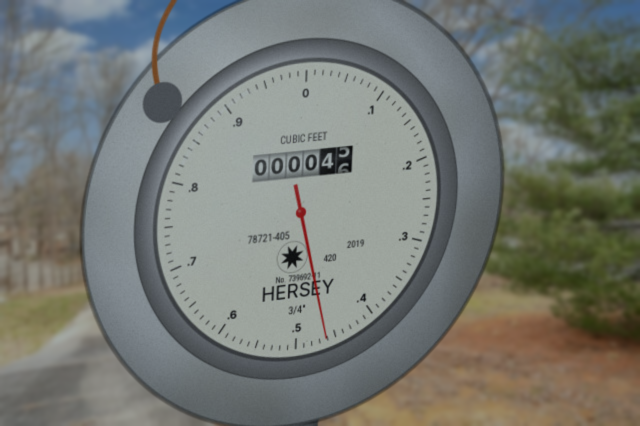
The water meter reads 45.46 ft³
